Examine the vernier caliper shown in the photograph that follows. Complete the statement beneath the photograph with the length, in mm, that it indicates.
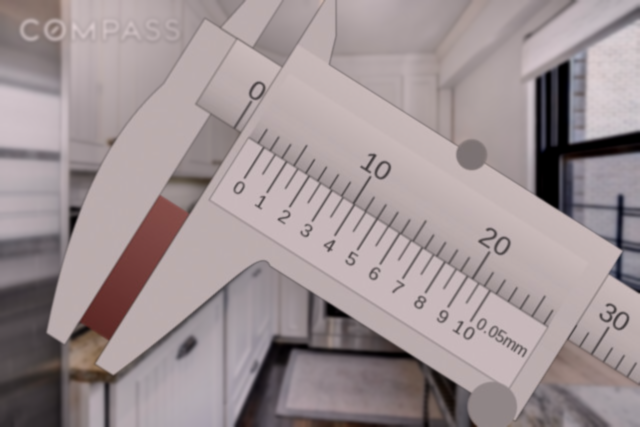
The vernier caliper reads 2.5 mm
